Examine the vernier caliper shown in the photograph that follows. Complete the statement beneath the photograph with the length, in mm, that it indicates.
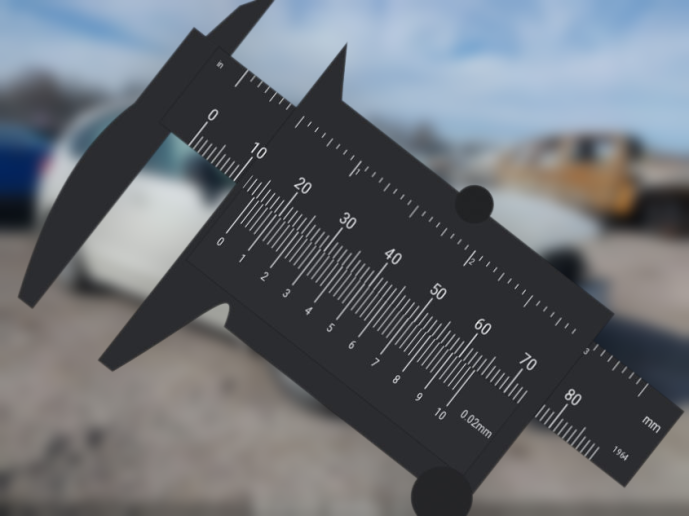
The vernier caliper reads 14.6 mm
